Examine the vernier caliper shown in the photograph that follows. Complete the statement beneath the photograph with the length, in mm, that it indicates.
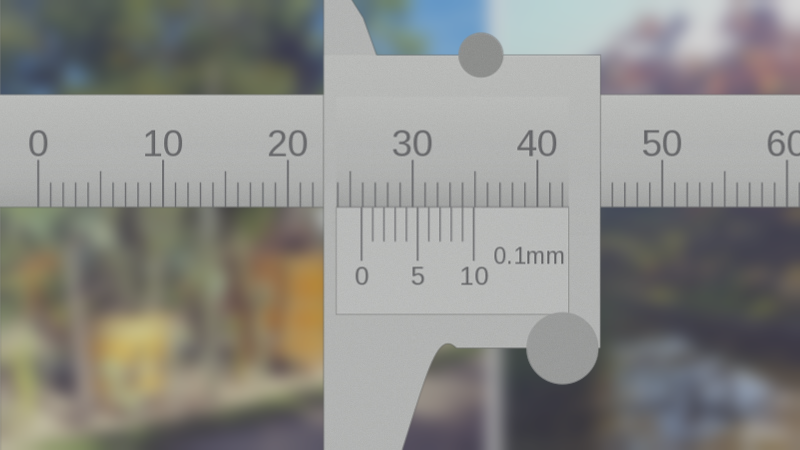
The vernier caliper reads 25.9 mm
